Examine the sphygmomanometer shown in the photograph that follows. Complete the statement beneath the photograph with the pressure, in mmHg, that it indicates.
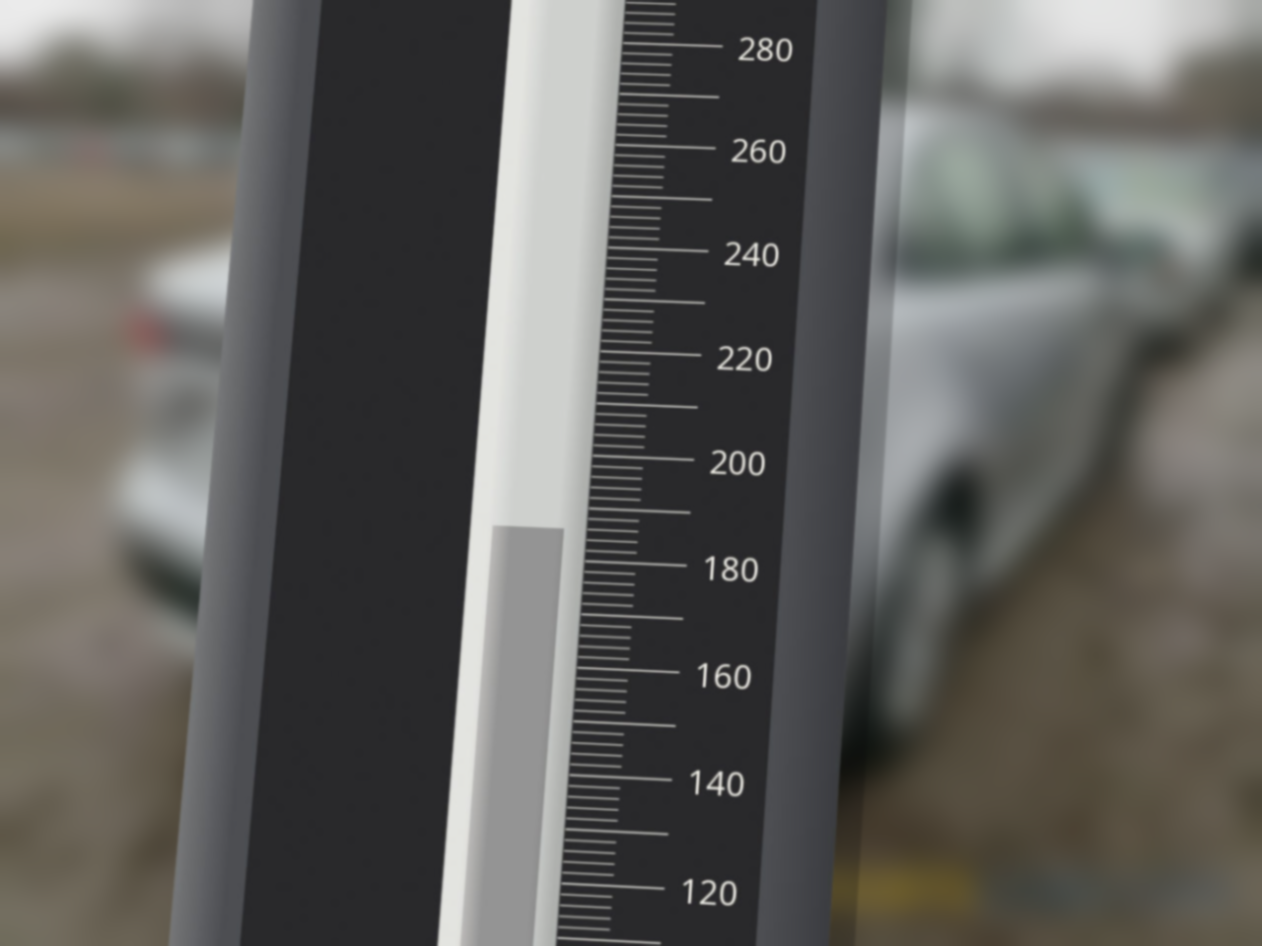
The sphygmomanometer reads 186 mmHg
